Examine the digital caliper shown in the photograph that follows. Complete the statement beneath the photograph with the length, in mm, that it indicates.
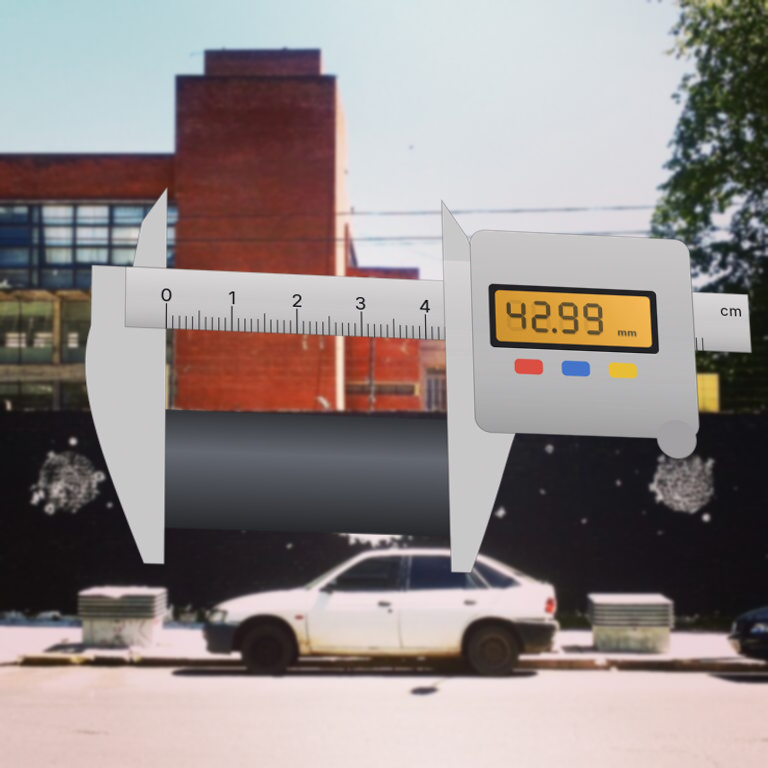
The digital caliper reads 42.99 mm
